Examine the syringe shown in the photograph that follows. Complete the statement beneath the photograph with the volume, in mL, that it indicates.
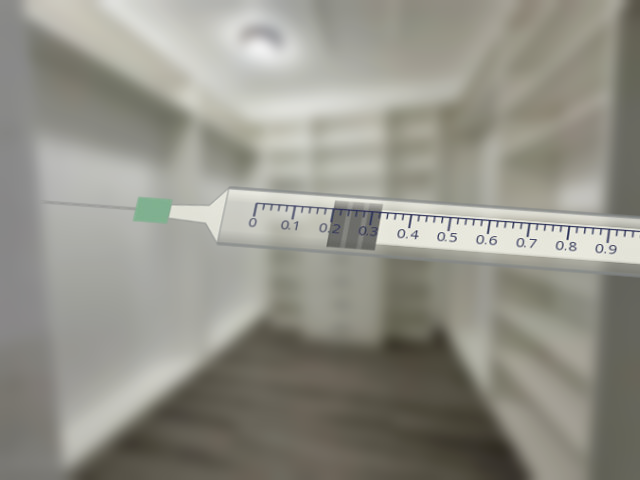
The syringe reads 0.2 mL
